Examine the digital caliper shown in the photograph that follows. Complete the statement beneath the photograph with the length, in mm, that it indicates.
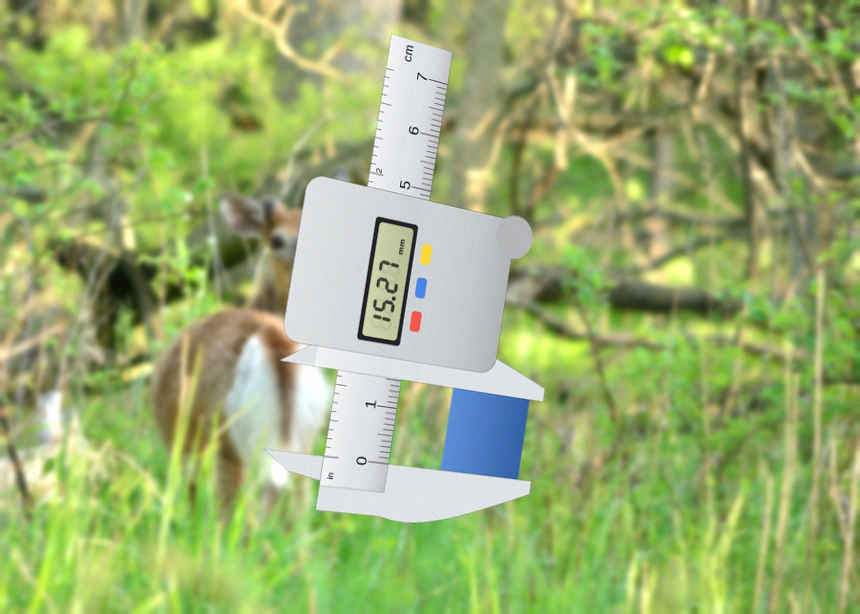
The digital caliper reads 15.27 mm
